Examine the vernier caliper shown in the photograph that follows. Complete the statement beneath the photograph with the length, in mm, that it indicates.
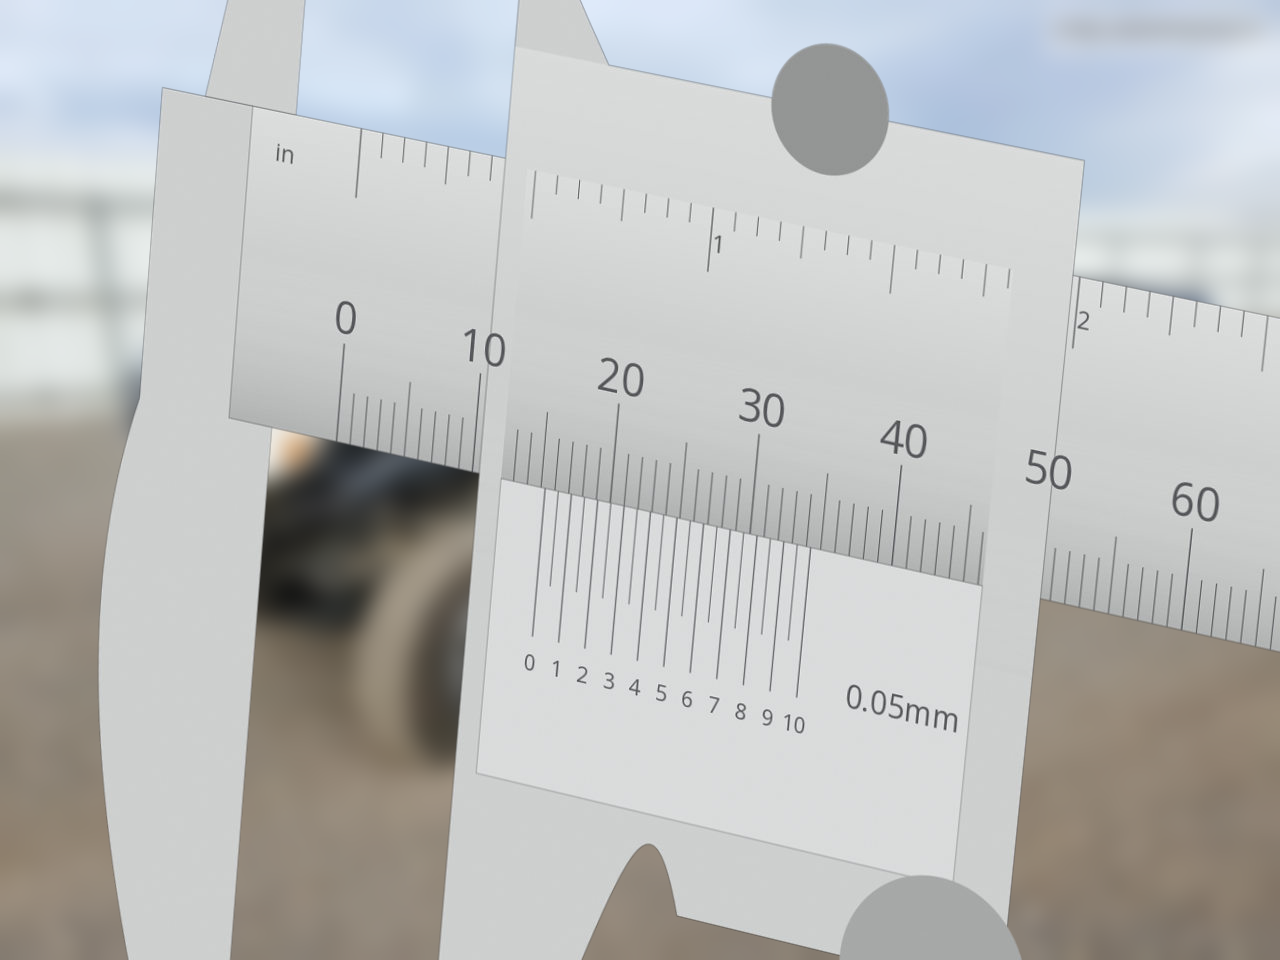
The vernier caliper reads 15.3 mm
